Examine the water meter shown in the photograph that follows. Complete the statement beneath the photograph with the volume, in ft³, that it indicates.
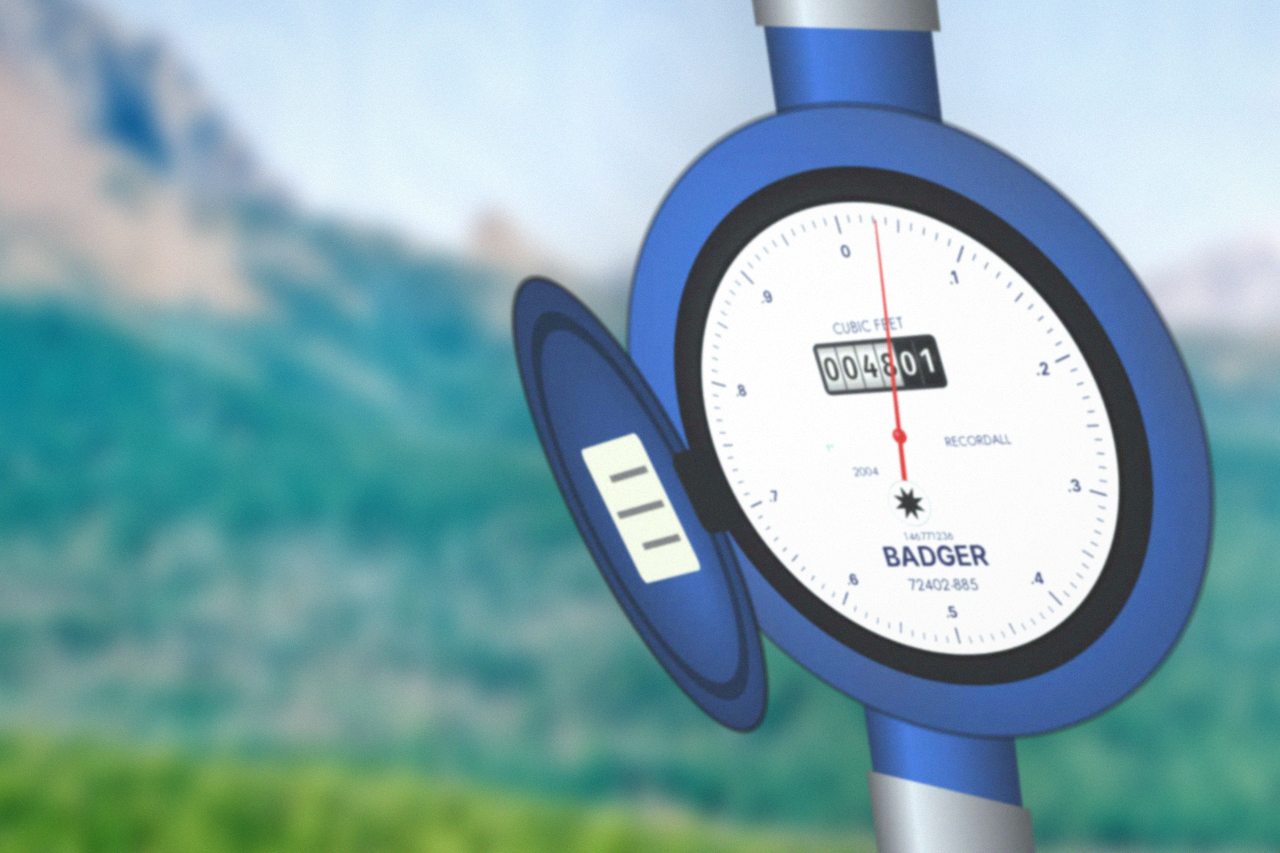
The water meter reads 4801.03 ft³
